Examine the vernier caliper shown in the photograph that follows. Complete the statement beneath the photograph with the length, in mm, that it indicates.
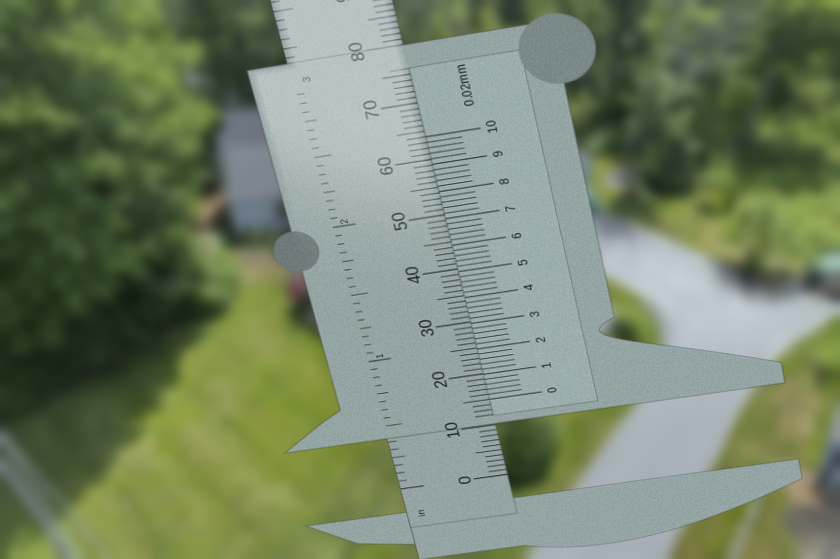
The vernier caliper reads 15.0 mm
